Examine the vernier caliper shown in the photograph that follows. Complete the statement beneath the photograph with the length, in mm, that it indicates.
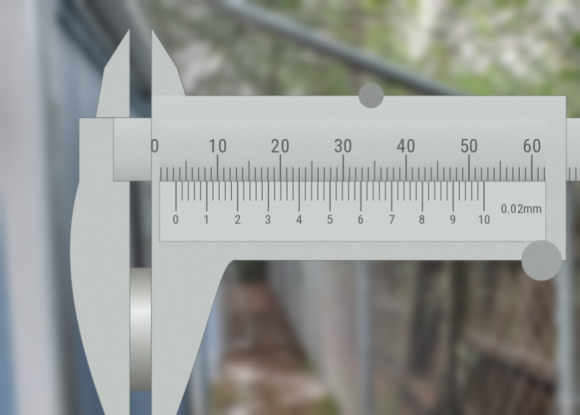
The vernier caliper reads 3.4 mm
